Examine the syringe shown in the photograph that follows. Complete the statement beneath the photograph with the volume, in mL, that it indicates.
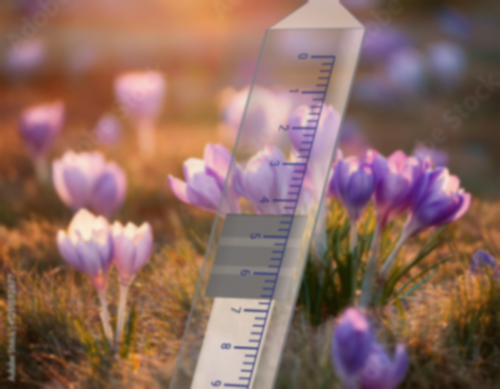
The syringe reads 4.4 mL
